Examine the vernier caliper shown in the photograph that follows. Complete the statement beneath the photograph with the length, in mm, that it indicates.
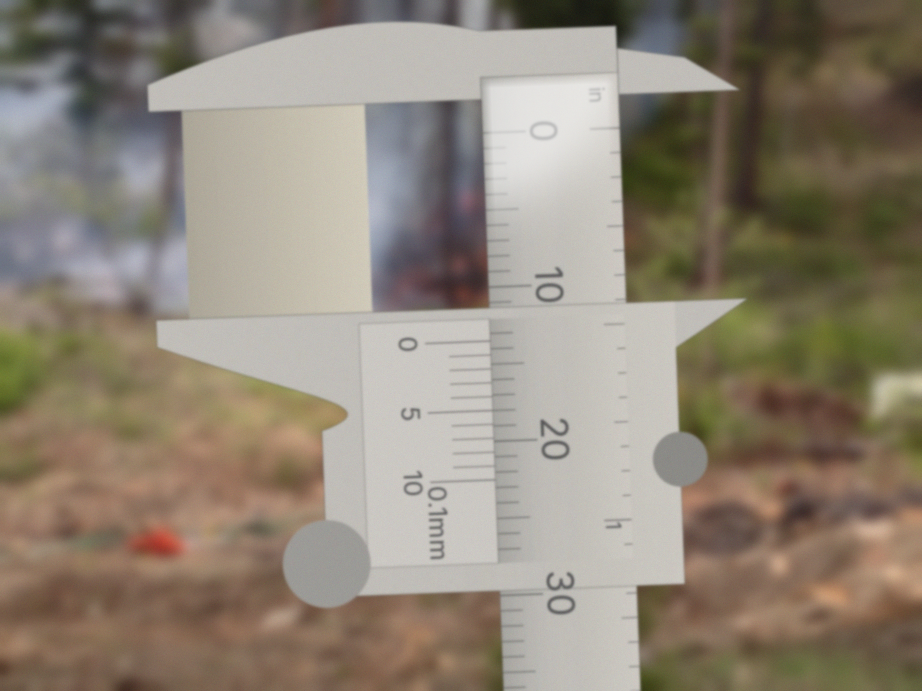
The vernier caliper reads 13.5 mm
